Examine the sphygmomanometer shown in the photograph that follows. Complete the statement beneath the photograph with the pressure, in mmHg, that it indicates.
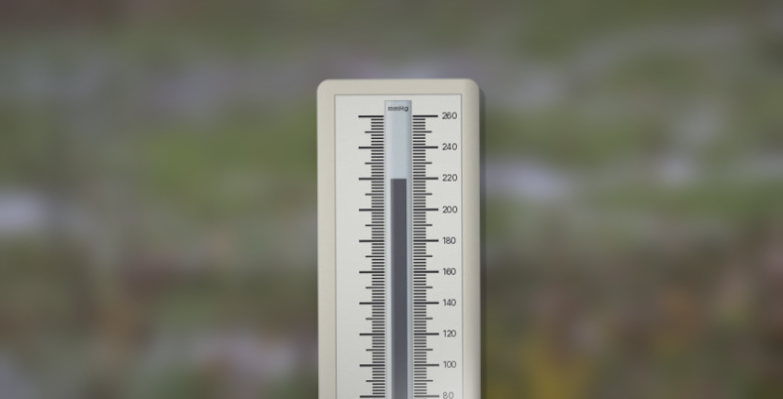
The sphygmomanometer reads 220 mmHg
